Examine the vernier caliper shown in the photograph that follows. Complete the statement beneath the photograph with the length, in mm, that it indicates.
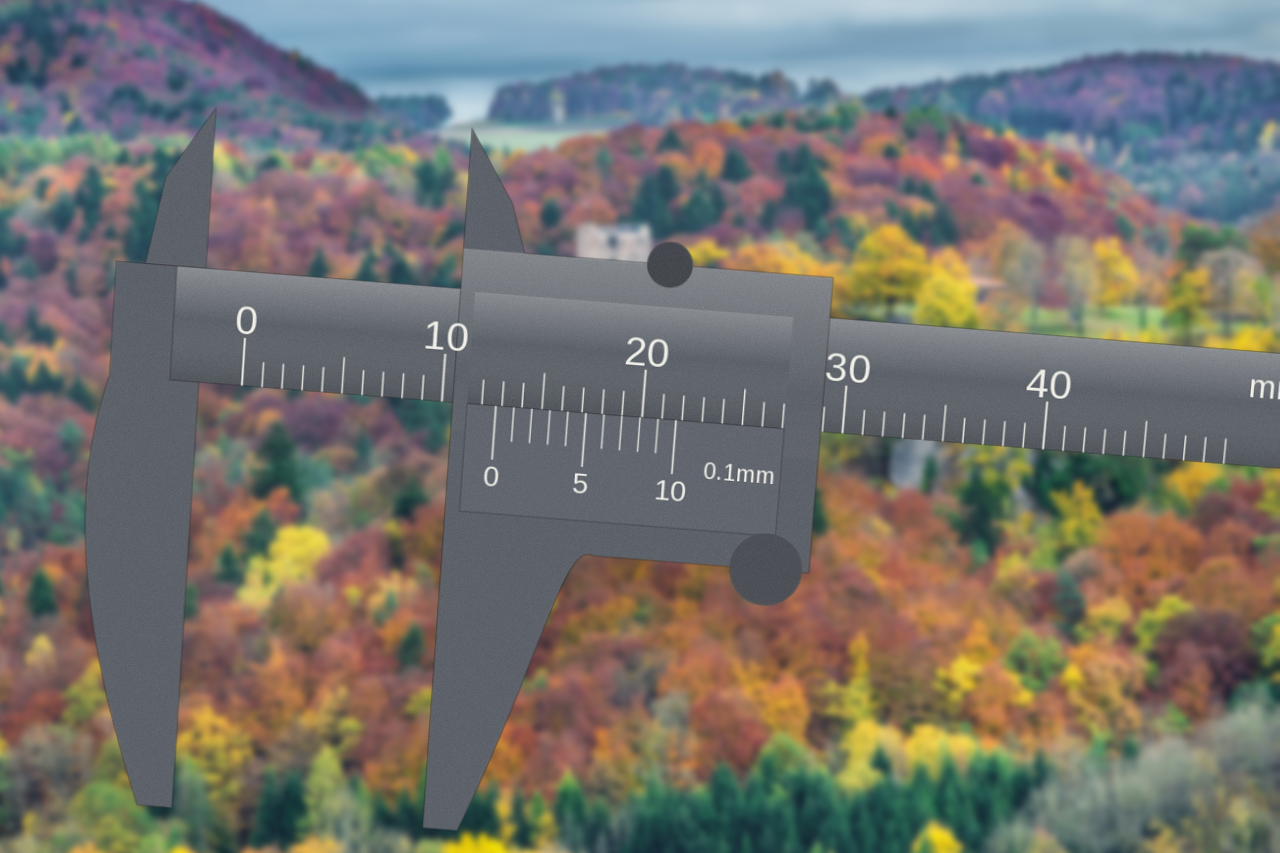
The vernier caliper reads 12.7 mm
